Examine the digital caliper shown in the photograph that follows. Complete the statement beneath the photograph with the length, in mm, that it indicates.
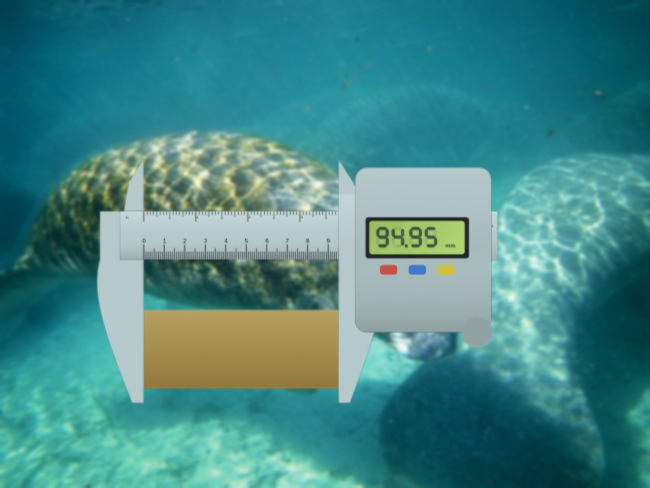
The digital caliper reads 94.95 mm
